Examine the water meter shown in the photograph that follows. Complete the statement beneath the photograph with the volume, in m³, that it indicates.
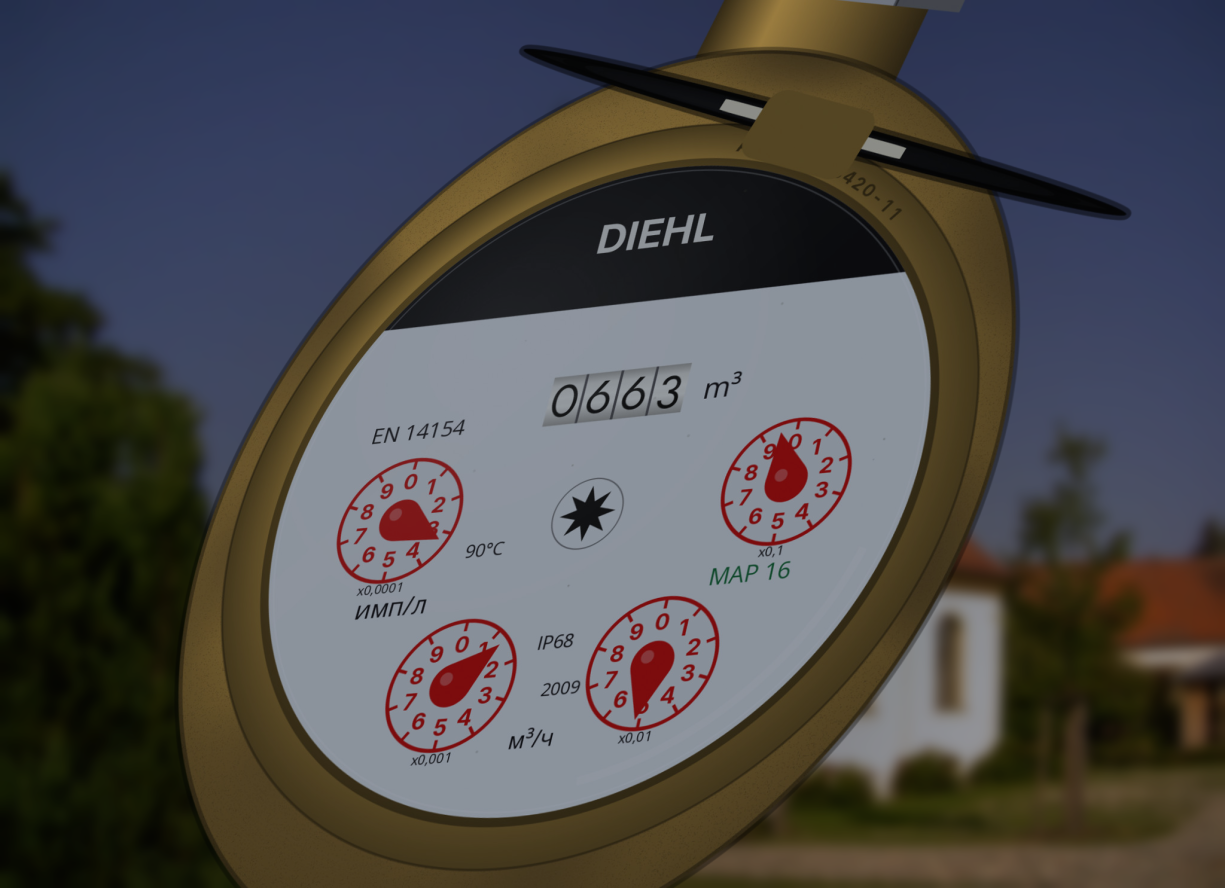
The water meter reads 662.9513 m³
